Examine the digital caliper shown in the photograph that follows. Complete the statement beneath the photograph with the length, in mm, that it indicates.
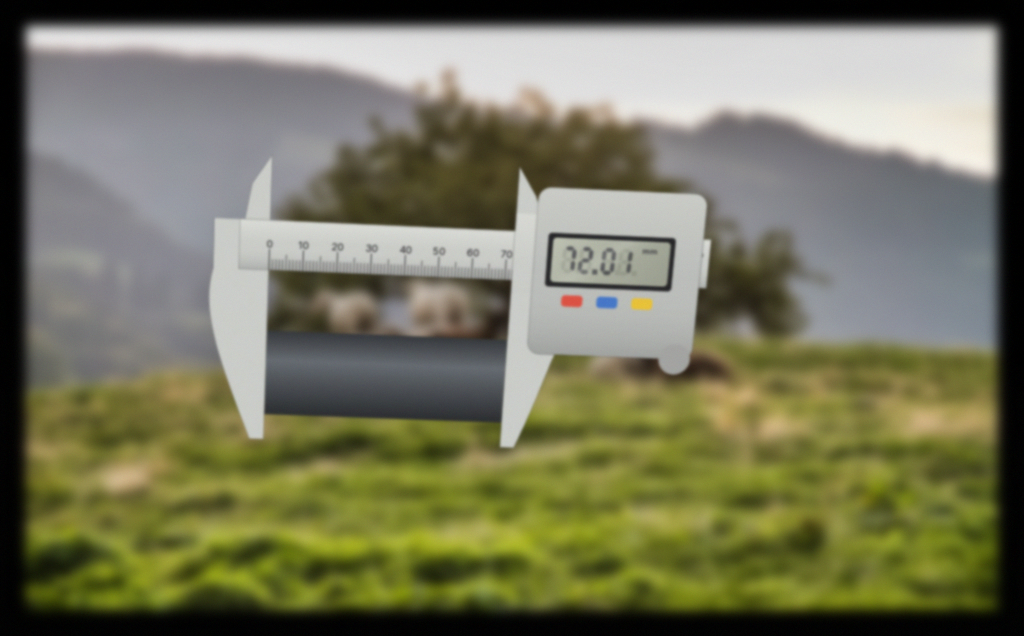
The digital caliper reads 72.01 mm
